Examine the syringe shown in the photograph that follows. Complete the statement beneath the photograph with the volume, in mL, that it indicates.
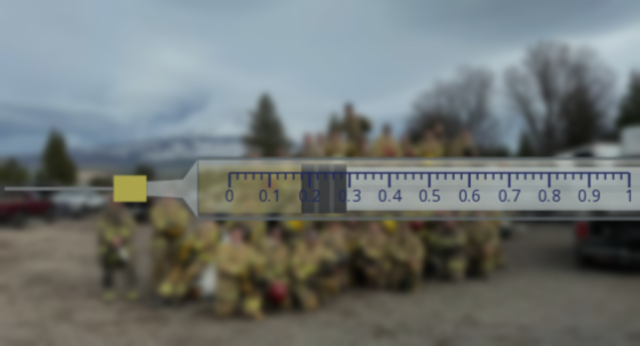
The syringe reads 0.18 mL
